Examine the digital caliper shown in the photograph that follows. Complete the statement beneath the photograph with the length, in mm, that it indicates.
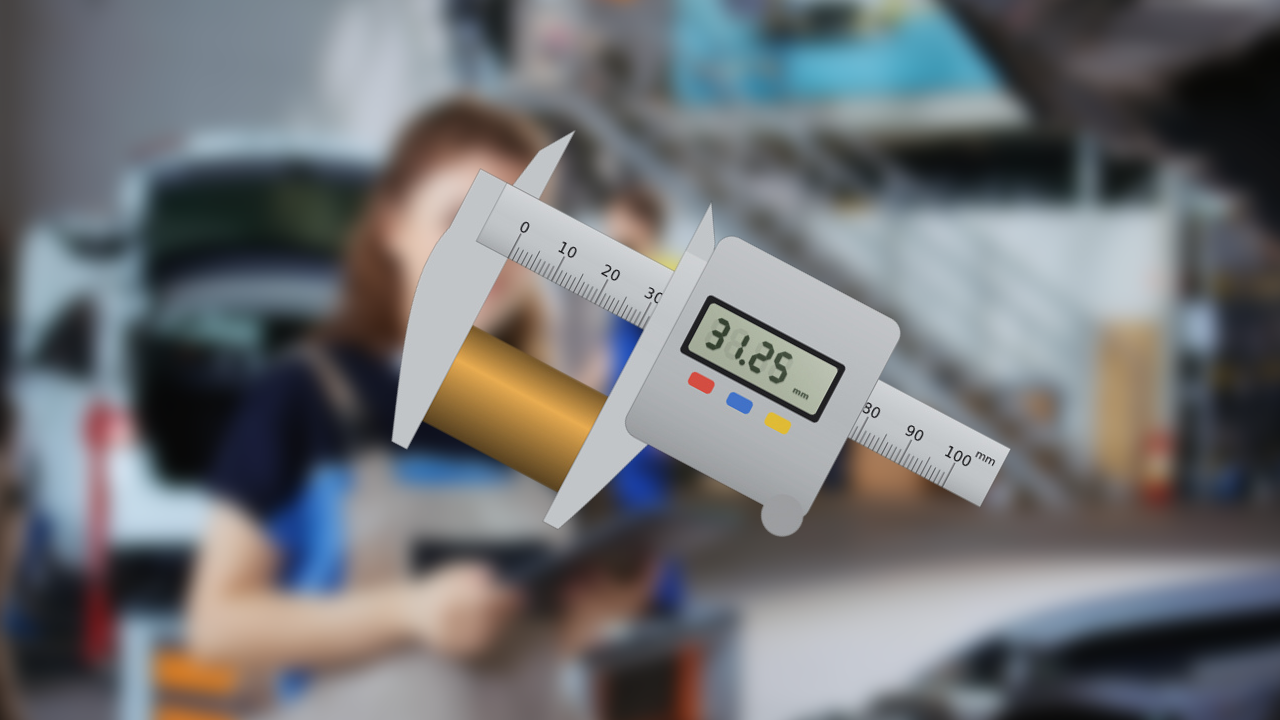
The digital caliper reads 31.25 mm
